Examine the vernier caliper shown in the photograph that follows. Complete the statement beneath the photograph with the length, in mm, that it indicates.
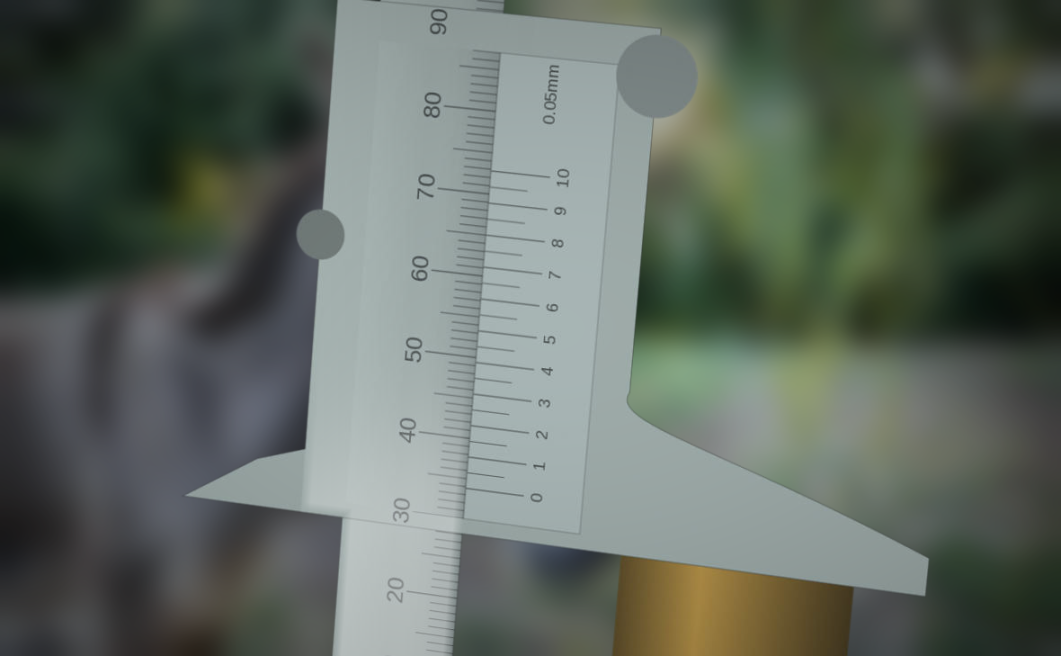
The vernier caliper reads 33.8 mm
